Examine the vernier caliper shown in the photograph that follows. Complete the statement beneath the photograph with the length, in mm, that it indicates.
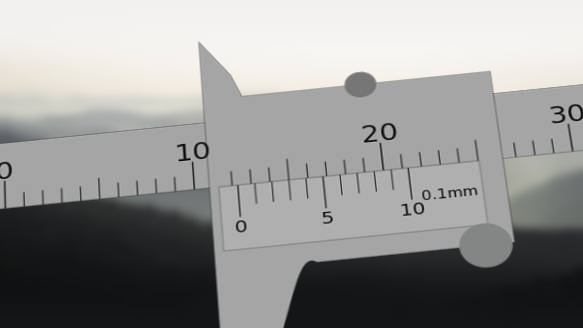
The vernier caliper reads 12.3 mm
